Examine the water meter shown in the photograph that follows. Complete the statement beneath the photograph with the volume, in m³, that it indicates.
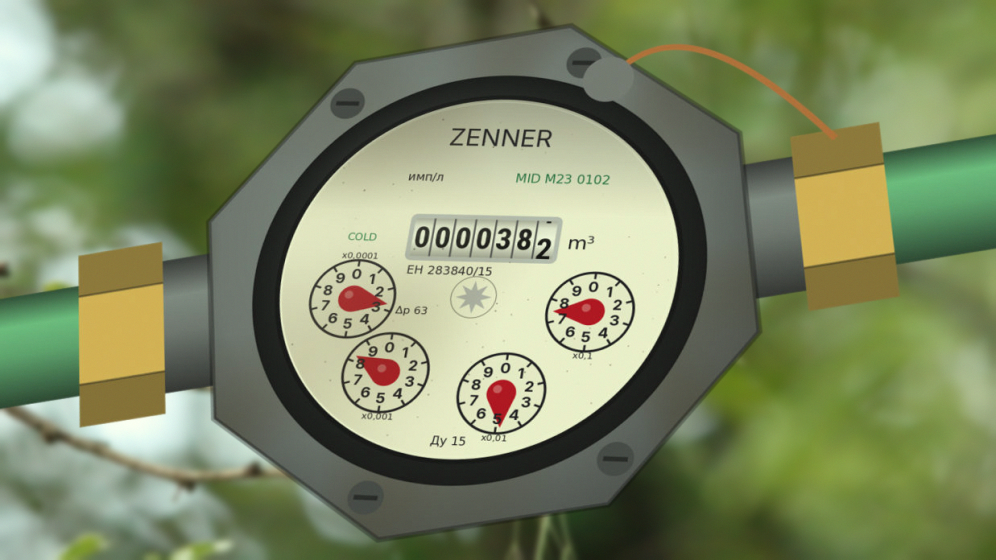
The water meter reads 381.7482 m³
